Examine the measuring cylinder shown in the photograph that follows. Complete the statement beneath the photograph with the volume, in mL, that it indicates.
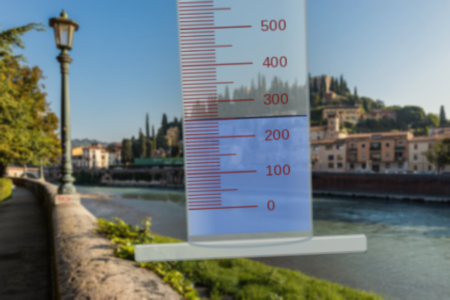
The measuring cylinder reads 250 mL
